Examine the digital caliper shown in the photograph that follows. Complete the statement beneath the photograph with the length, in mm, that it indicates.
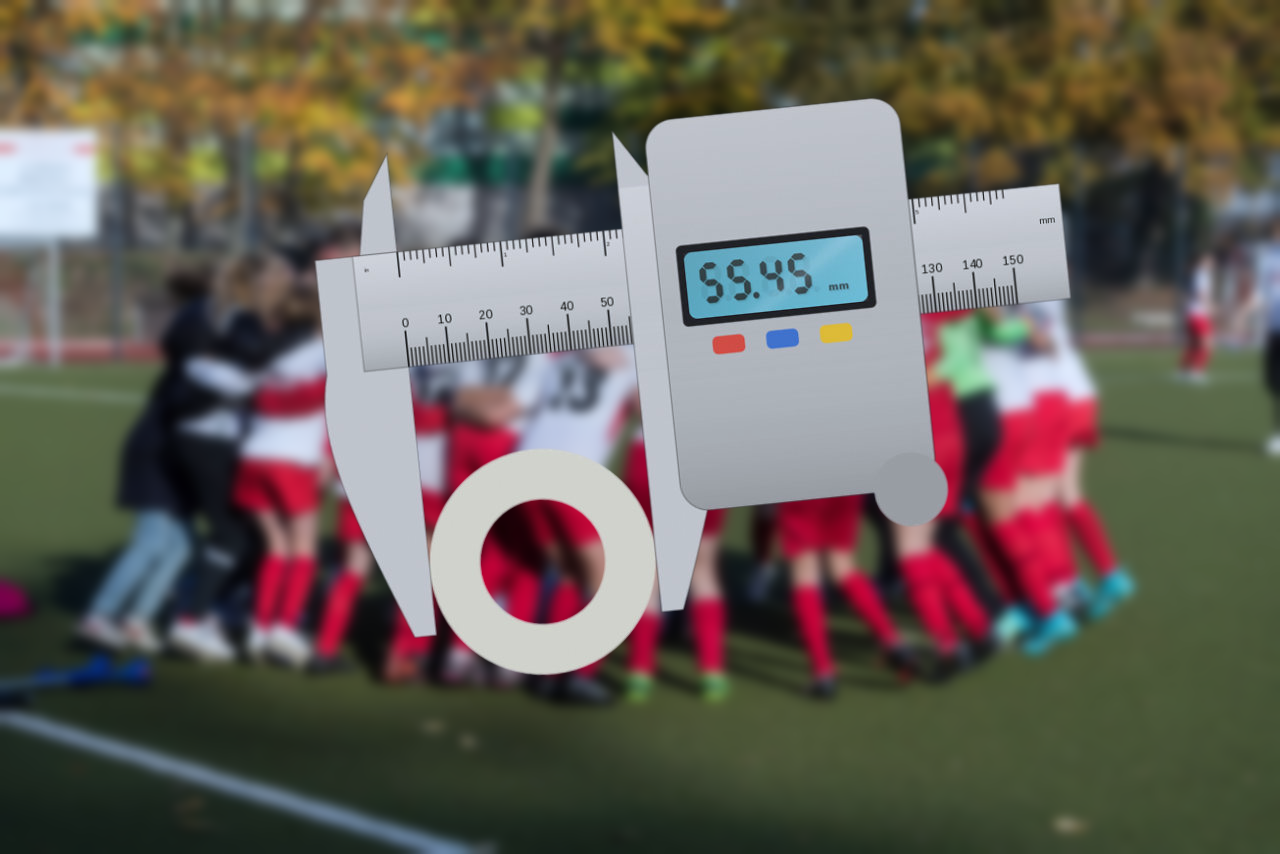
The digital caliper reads 55.45 mm
